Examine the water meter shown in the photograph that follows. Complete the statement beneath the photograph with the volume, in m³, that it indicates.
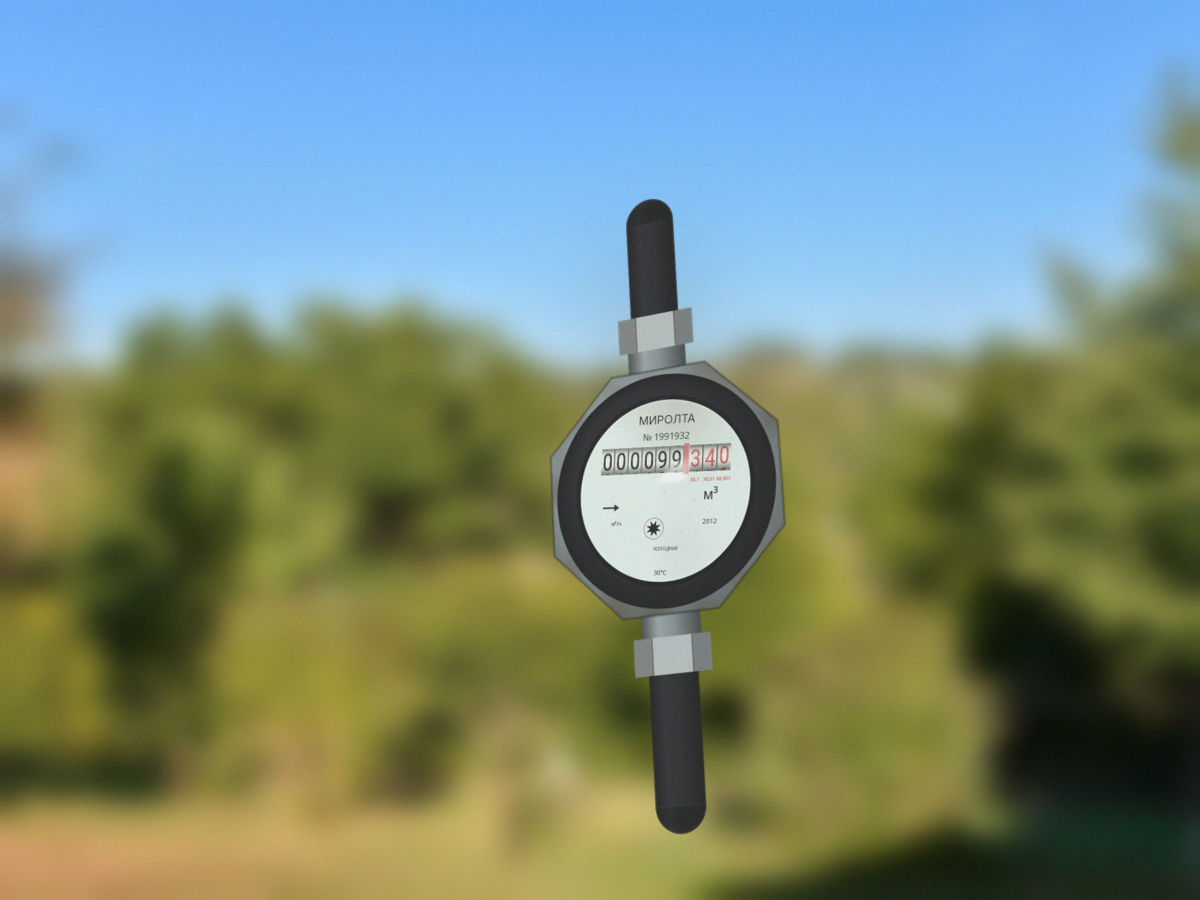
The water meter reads 99.340 m³
